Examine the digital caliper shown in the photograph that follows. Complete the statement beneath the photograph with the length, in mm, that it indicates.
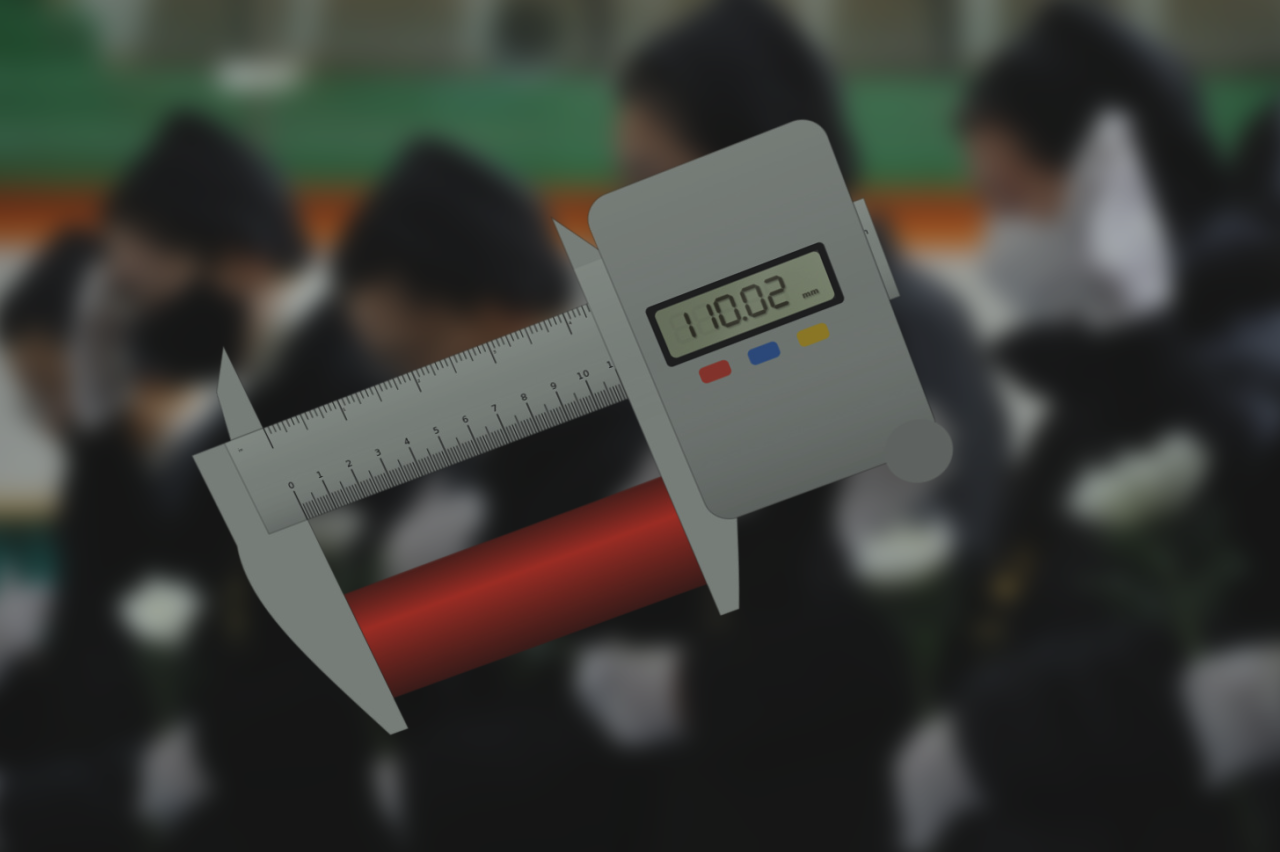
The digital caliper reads 110.02 mm
